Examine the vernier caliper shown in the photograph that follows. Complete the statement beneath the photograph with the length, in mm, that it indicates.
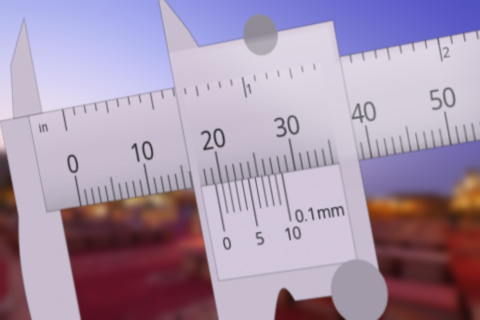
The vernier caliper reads 19.2 mm
